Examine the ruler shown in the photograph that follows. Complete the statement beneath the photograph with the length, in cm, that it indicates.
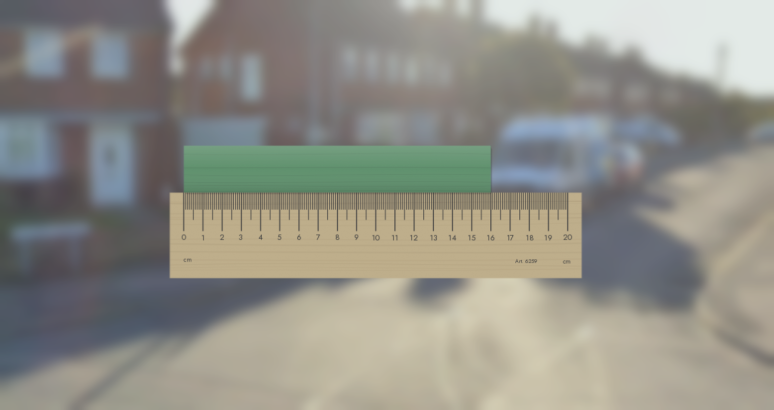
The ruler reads 16 cm
